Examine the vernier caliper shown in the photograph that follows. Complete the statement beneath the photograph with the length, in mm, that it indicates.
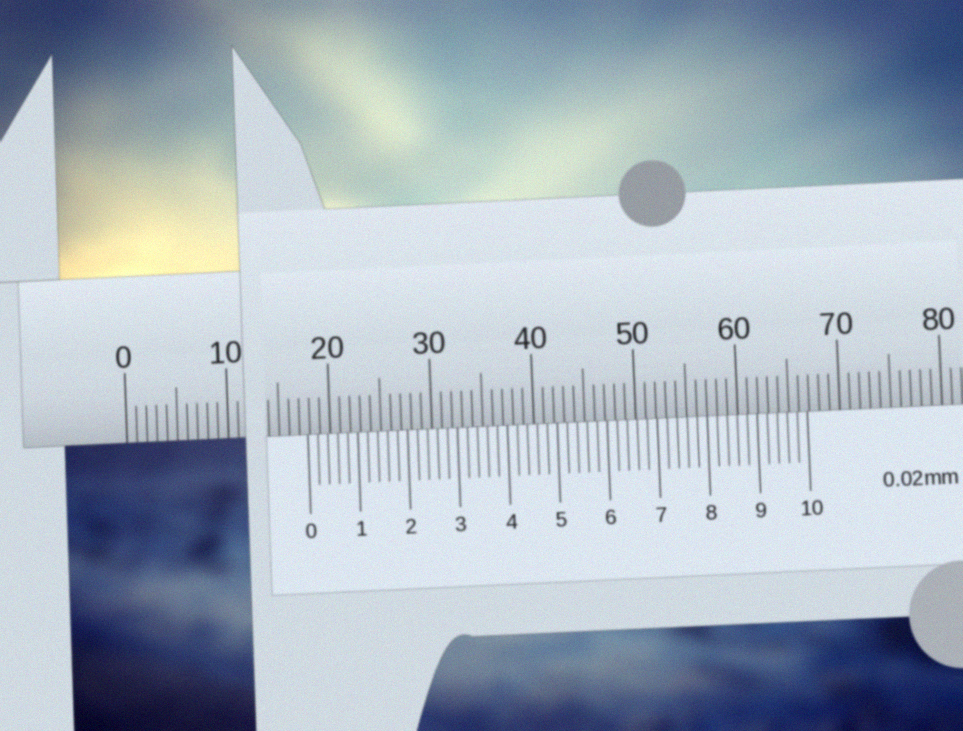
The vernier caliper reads 17.8 mm
